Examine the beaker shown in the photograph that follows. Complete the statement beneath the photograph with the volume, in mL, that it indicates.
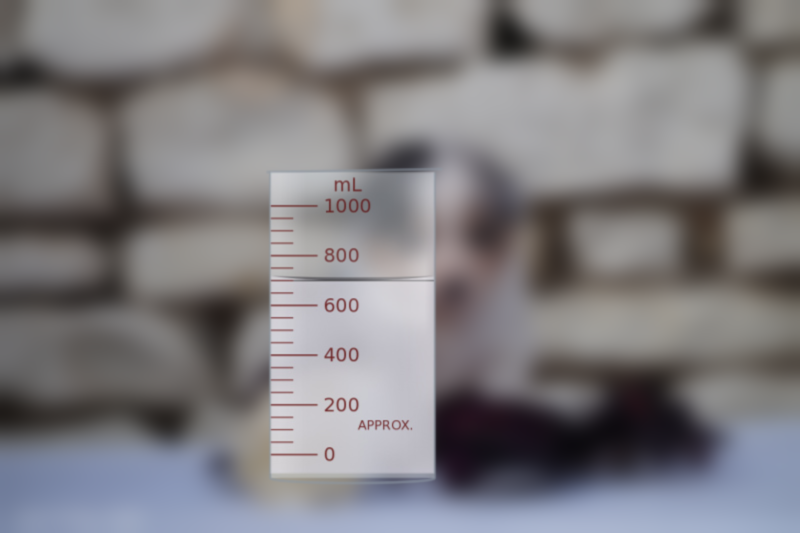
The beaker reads 700 mL
